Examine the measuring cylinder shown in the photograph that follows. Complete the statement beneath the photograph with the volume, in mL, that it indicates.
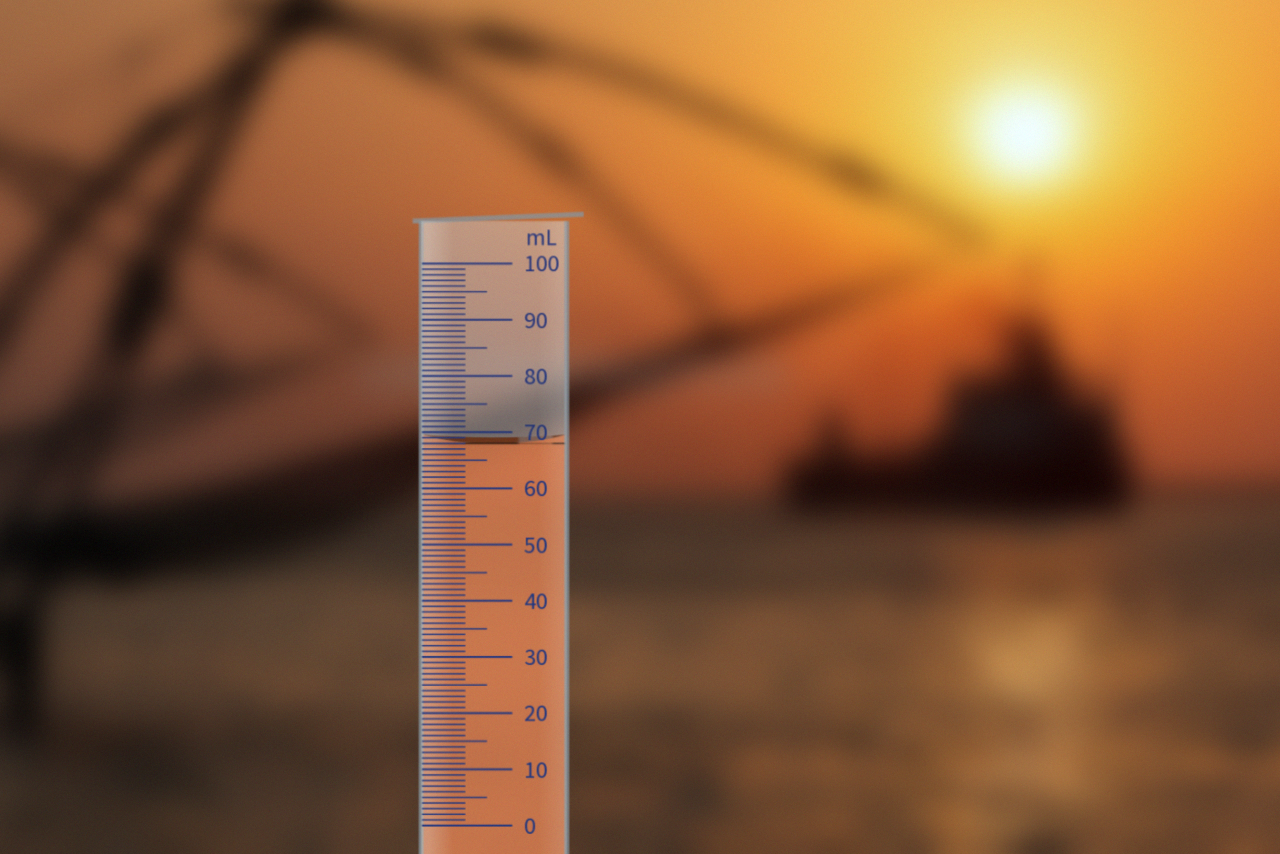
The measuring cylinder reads 68 mL
